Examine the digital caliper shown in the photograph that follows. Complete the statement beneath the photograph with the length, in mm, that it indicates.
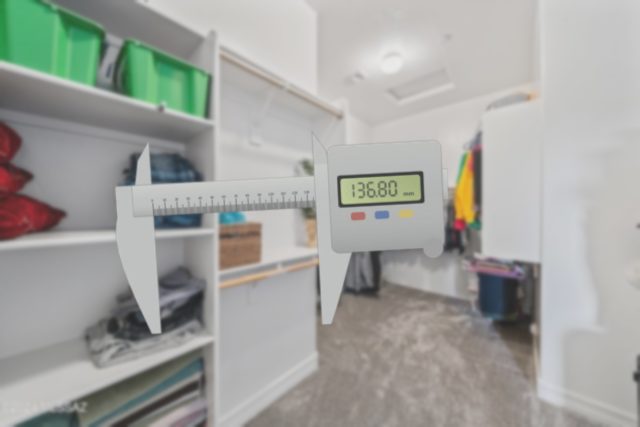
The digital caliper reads 136.80 mm
